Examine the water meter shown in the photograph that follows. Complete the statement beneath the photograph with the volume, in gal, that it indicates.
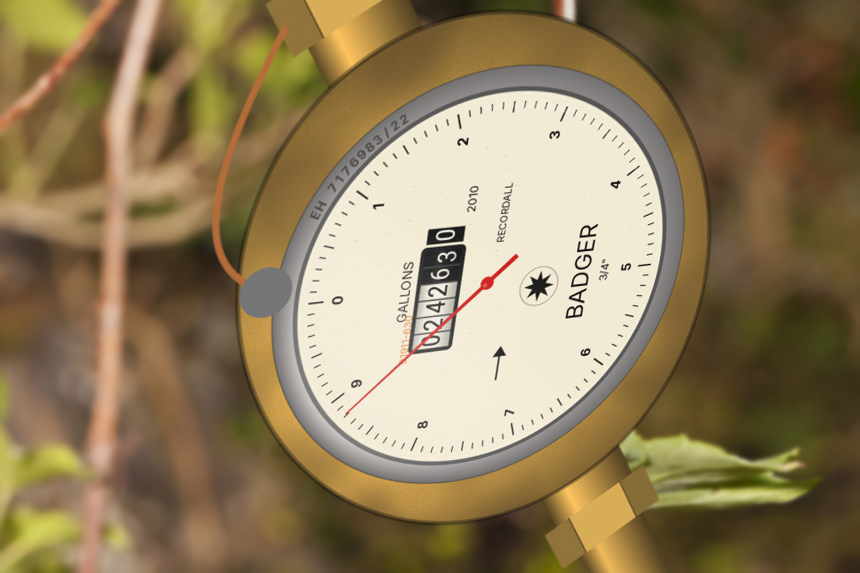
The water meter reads 242628.8 gal
